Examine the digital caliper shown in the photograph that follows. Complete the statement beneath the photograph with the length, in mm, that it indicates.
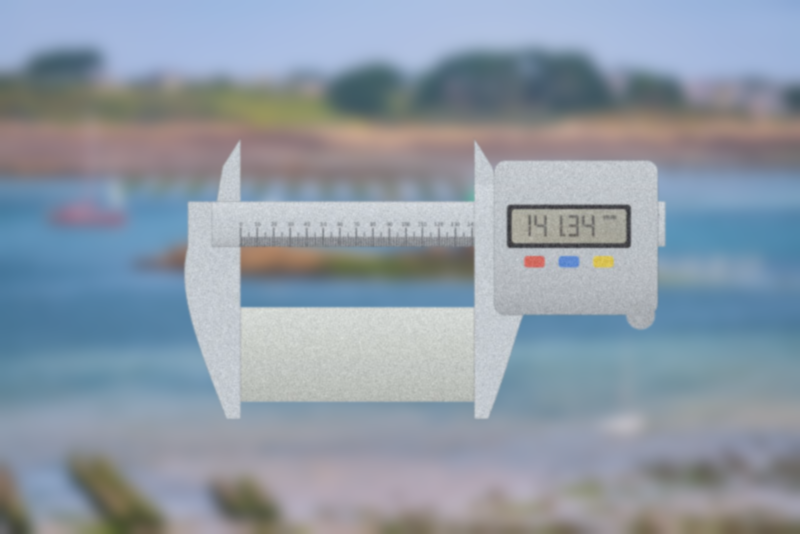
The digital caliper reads 141.34 mm
